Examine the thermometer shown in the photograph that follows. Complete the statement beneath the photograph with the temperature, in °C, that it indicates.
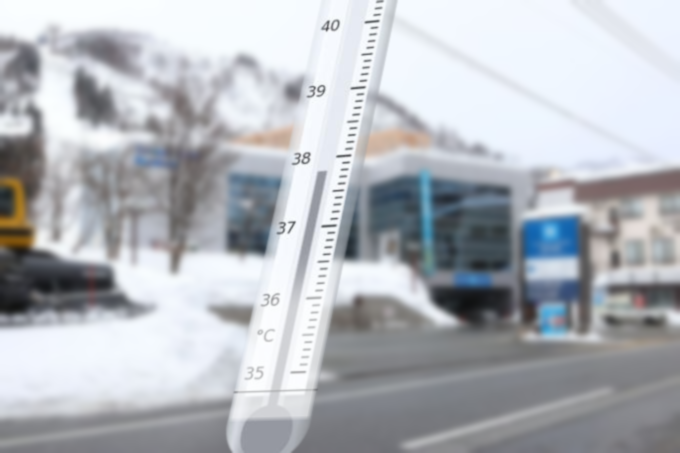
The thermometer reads 37.8 °C
